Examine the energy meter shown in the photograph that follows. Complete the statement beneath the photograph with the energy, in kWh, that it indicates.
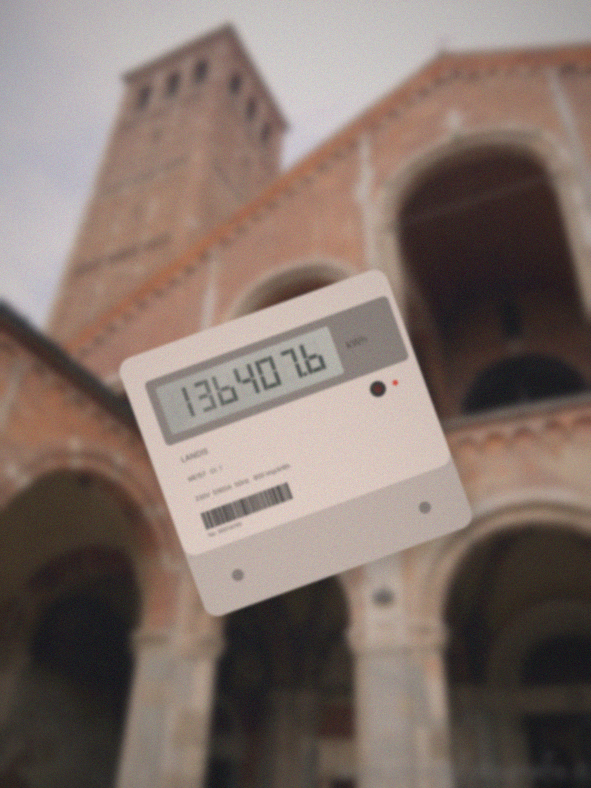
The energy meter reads 136407.6 kWh
